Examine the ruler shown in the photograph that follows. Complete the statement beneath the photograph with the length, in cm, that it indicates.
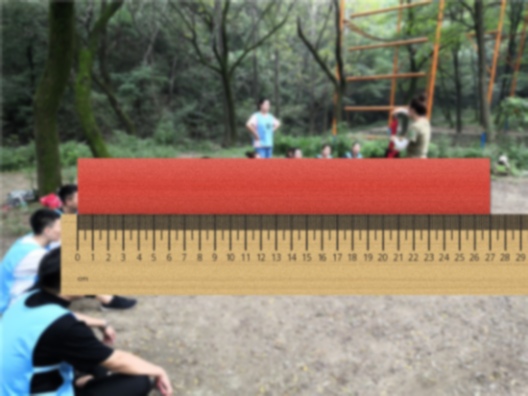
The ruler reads 27 cm
